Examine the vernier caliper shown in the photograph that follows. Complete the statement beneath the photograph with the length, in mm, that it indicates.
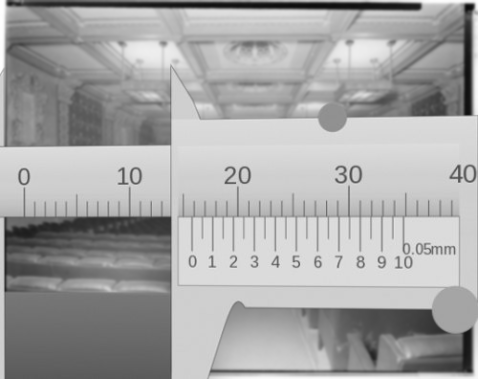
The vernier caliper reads 15.8 mm
